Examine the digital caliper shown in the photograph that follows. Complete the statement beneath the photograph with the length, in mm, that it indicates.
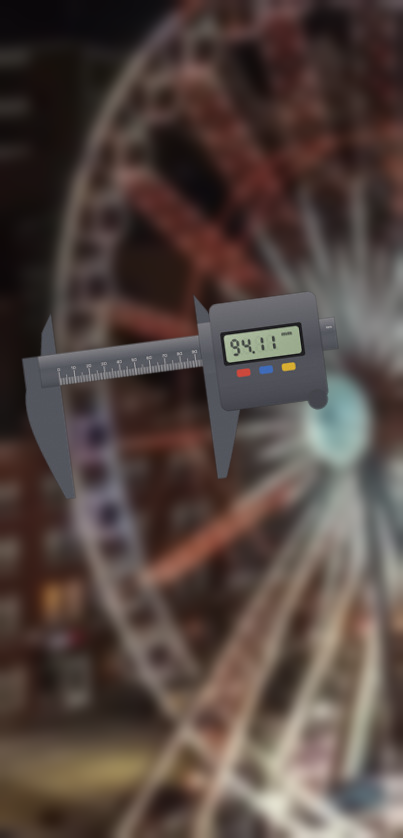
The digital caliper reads 94.11 mm
